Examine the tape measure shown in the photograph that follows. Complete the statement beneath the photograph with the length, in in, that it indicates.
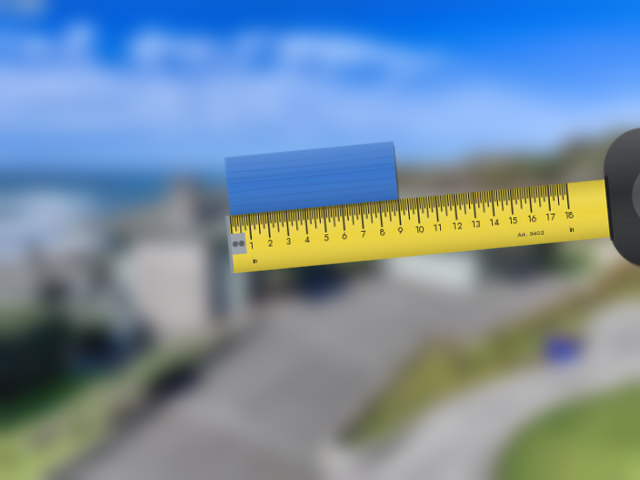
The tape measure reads 9 in
